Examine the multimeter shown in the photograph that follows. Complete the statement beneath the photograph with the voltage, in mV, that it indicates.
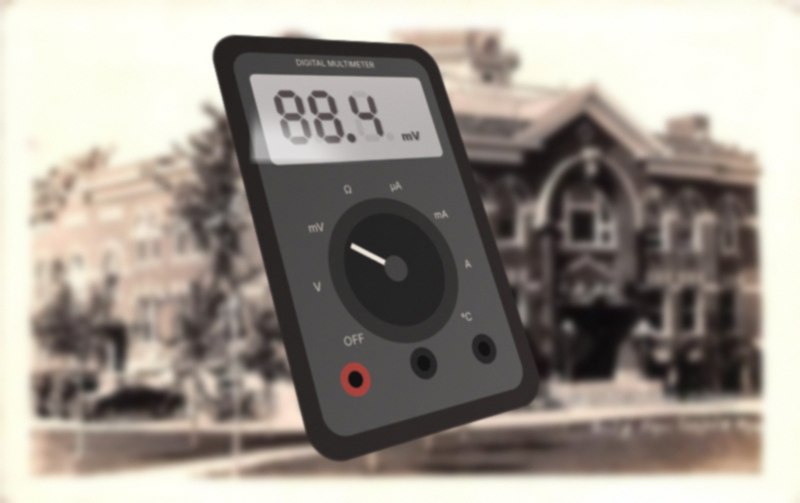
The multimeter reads 88.4 mV
